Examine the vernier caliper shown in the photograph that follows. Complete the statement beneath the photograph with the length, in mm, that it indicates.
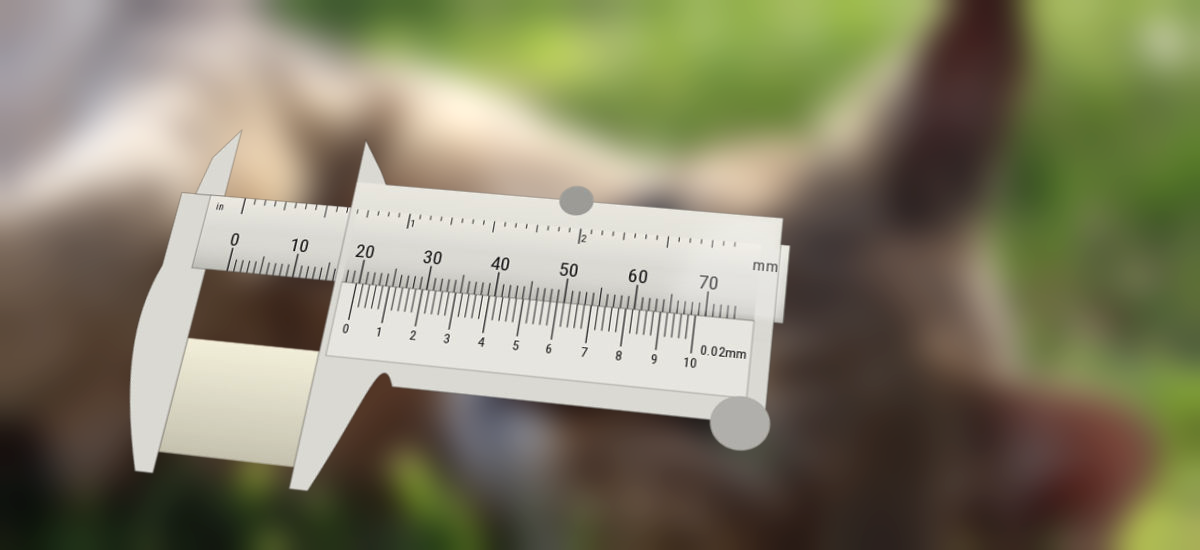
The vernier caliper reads 19.6 mm
